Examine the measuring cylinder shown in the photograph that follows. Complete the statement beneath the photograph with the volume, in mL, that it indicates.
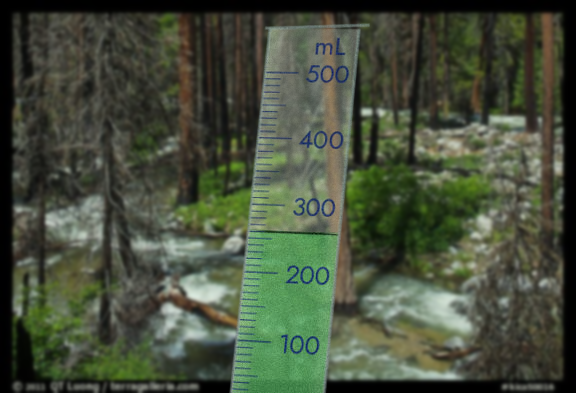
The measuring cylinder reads 260 mL
